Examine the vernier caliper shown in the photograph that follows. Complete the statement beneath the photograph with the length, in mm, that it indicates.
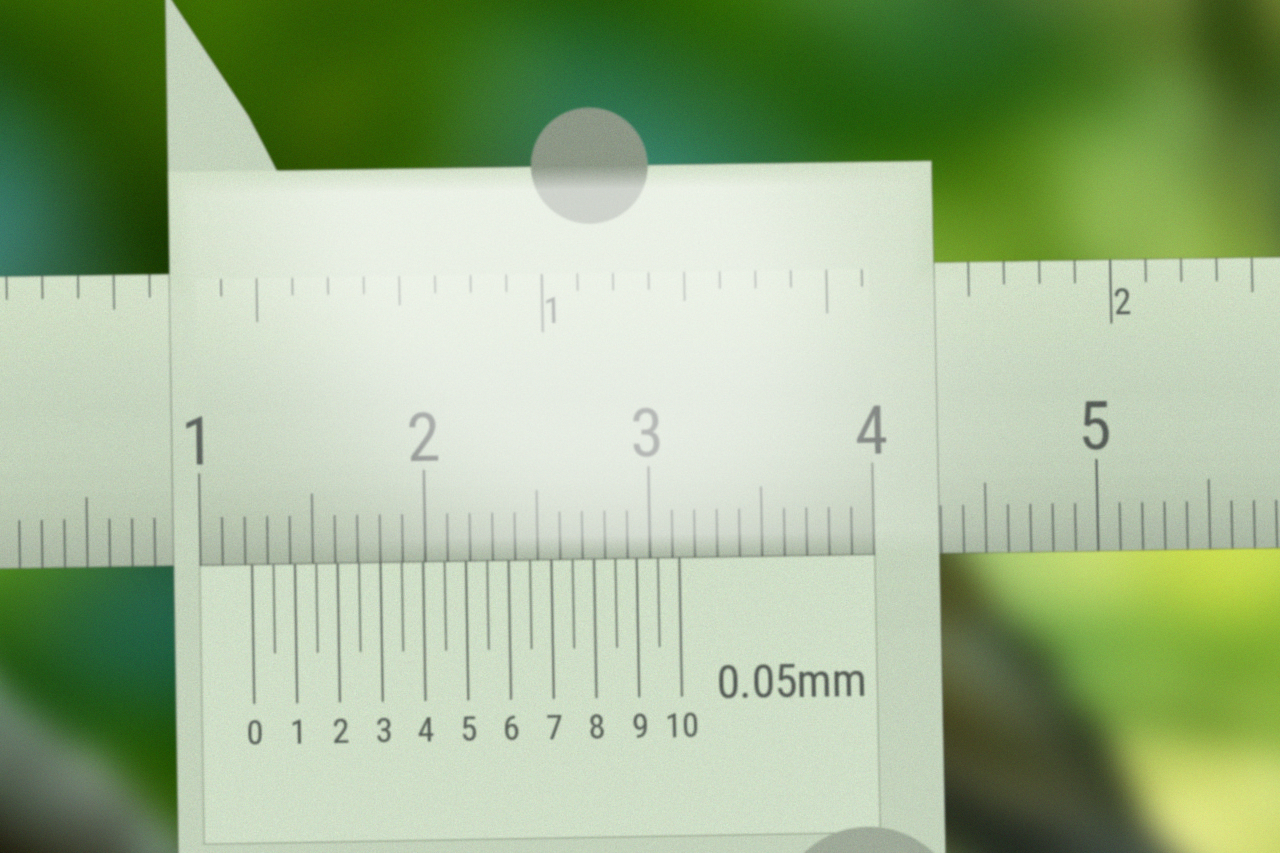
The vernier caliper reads 12.3 mm
